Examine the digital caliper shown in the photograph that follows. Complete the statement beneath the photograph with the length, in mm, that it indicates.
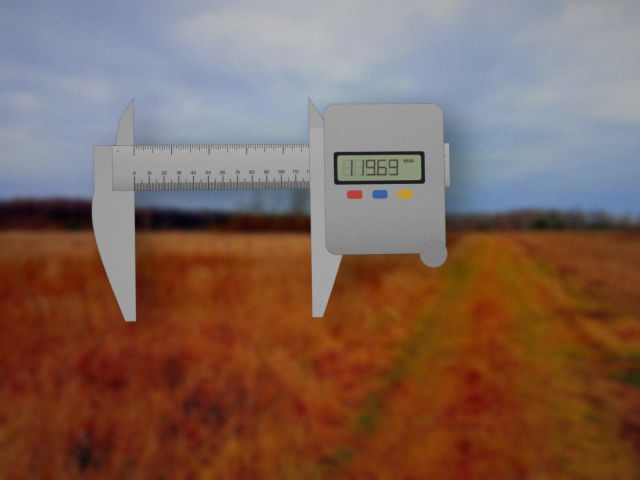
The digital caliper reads 119.69 mm
